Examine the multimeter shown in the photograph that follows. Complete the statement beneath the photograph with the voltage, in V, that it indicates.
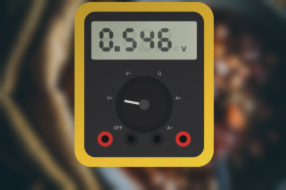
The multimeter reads 0.546 V
